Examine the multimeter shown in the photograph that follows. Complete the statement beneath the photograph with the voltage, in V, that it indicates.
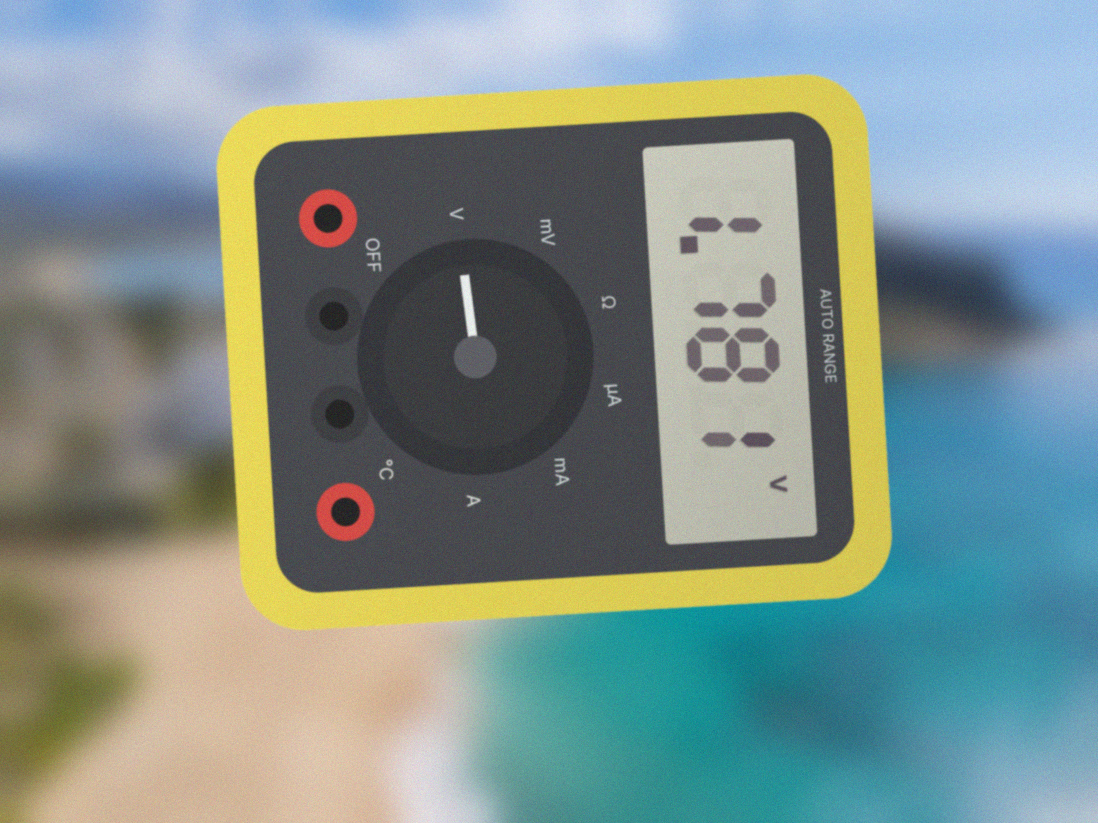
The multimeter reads 1.781 V
